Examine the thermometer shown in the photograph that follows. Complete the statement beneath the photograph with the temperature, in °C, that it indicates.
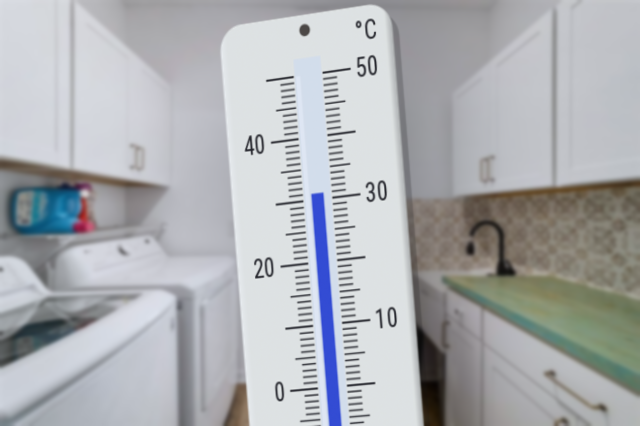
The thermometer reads 31 °C
